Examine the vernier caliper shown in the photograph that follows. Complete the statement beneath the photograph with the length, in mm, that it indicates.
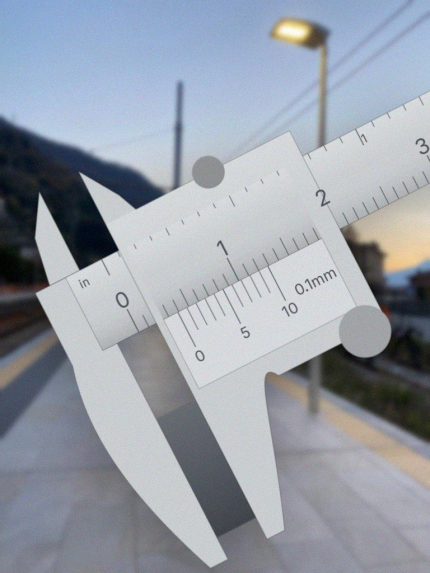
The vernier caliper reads 3.9 mm
